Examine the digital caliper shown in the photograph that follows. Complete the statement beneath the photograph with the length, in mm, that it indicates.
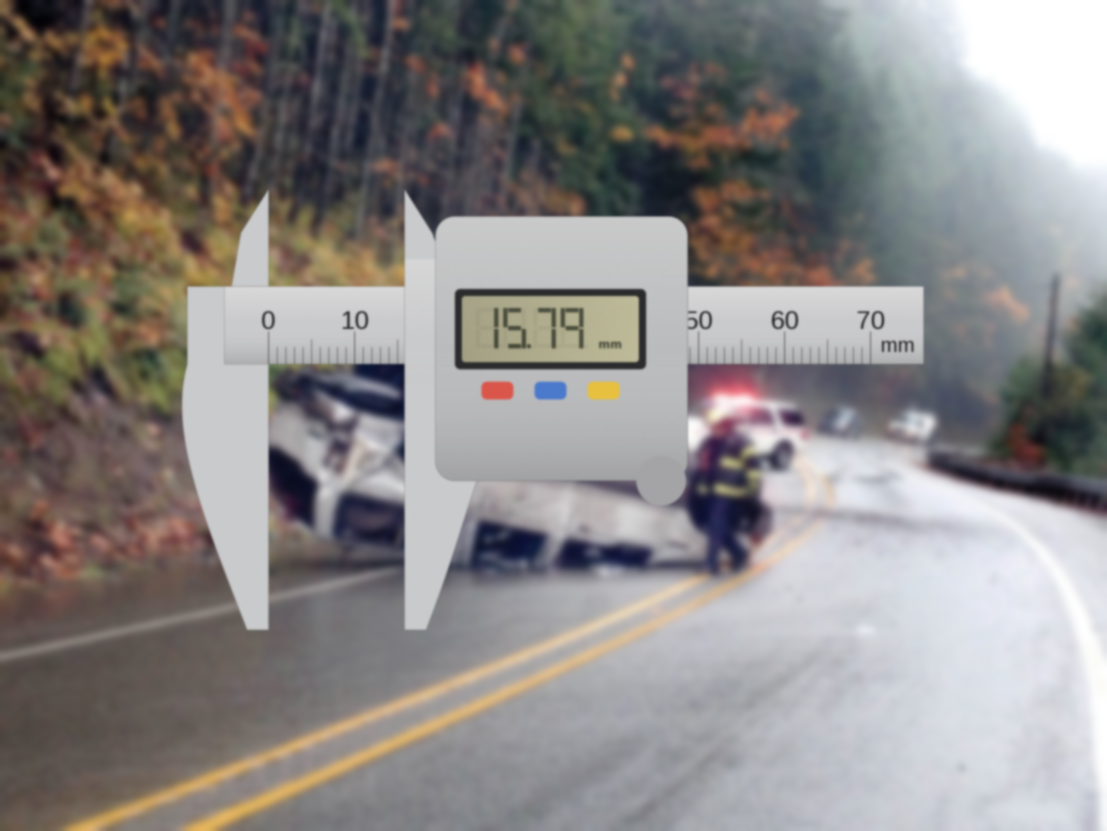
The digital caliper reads 15.79 mm
